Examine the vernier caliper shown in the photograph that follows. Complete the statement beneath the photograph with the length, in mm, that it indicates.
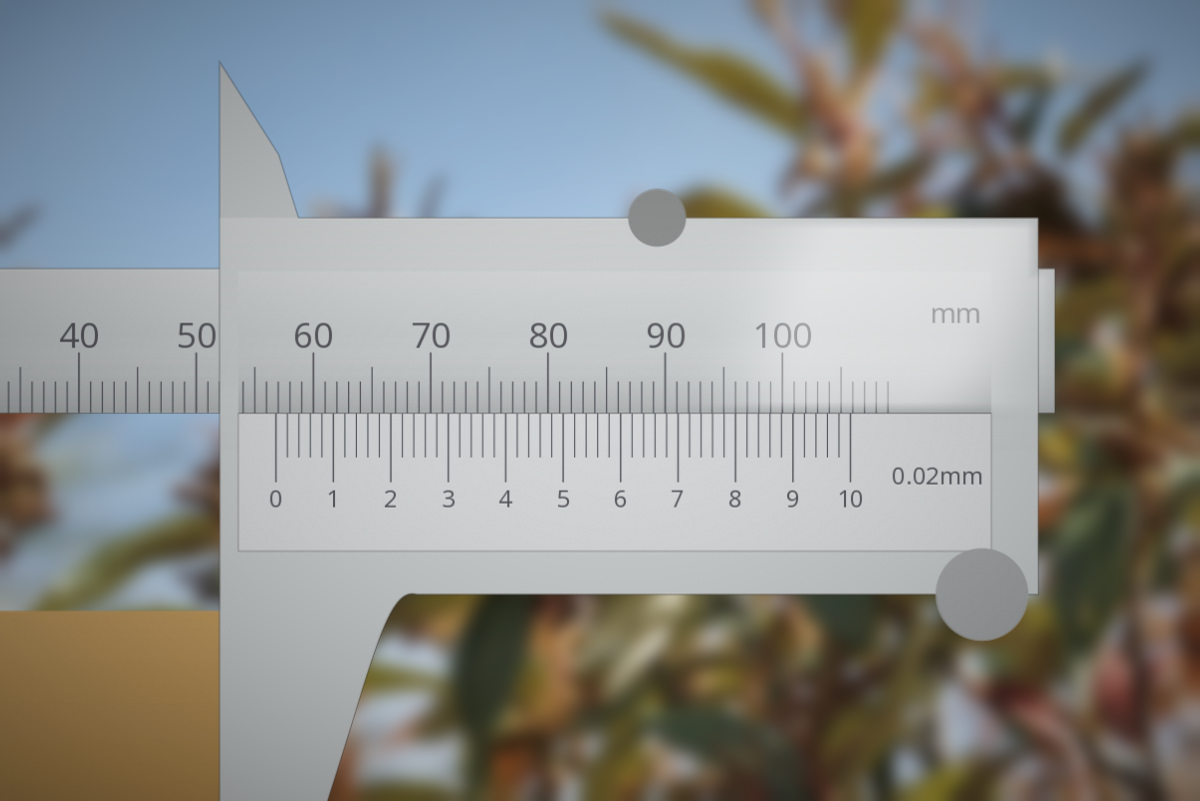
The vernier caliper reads 56.8 mm
